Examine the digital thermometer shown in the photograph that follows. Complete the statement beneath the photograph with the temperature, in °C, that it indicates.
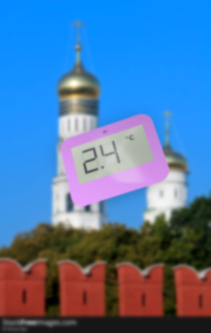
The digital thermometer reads 2.4 °C
